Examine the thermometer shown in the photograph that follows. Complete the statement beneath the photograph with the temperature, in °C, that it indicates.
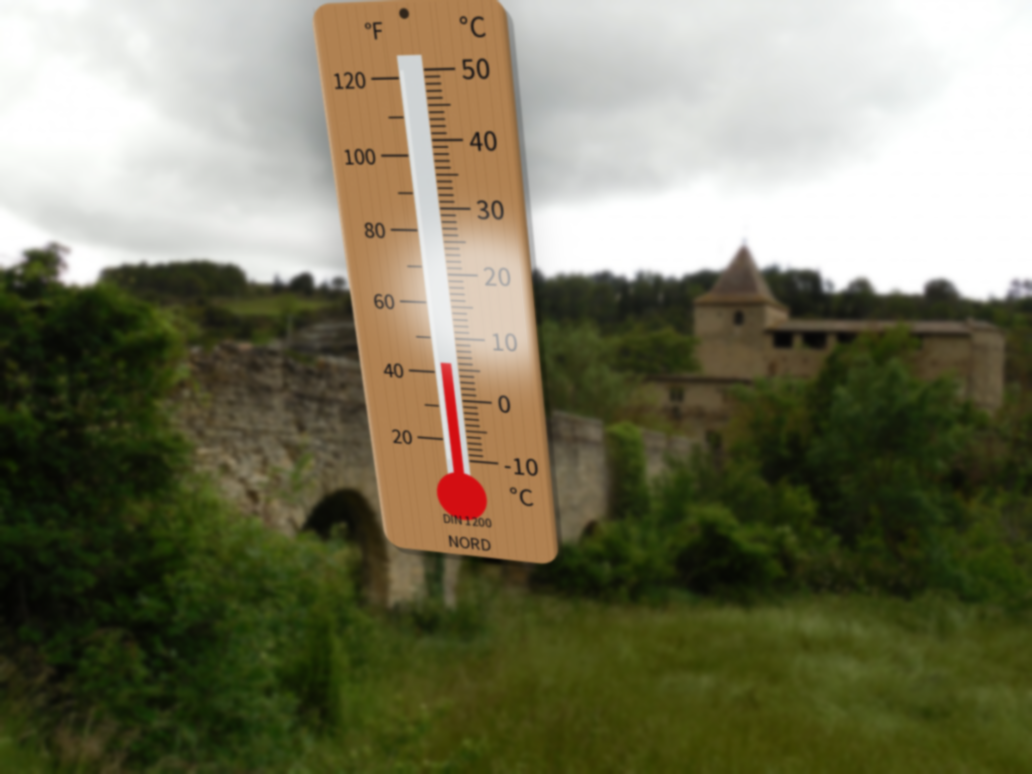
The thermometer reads 6 °C
